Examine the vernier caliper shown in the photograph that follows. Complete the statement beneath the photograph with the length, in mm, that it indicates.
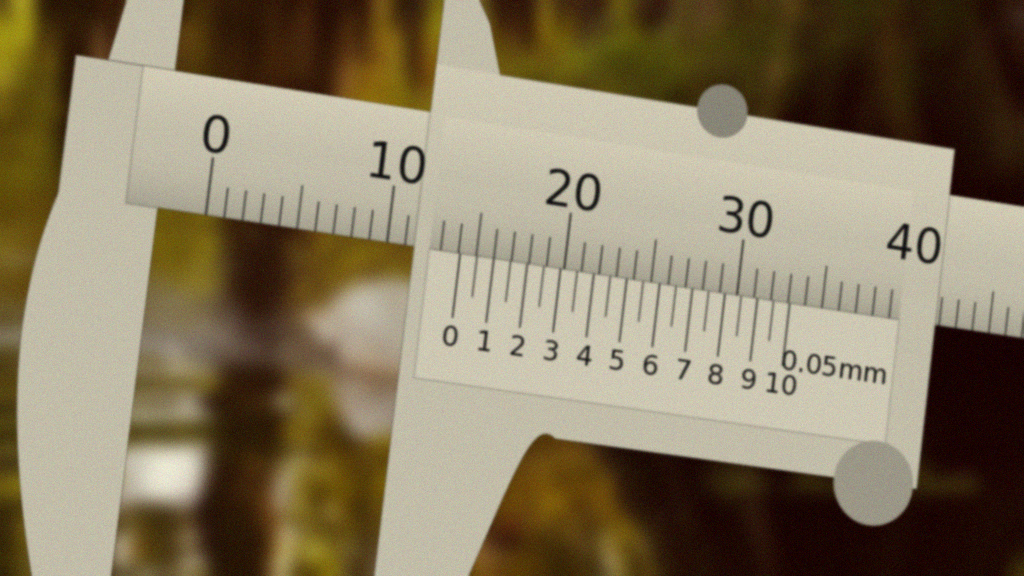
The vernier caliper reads 14.1 mm
